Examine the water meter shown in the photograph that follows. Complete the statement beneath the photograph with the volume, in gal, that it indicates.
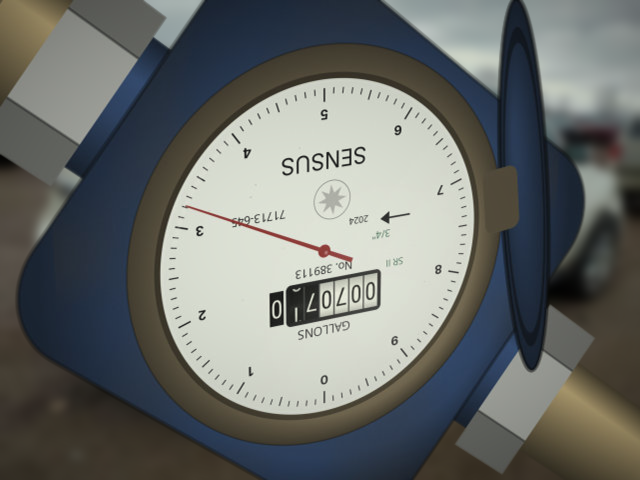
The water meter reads 70713.2 gal
